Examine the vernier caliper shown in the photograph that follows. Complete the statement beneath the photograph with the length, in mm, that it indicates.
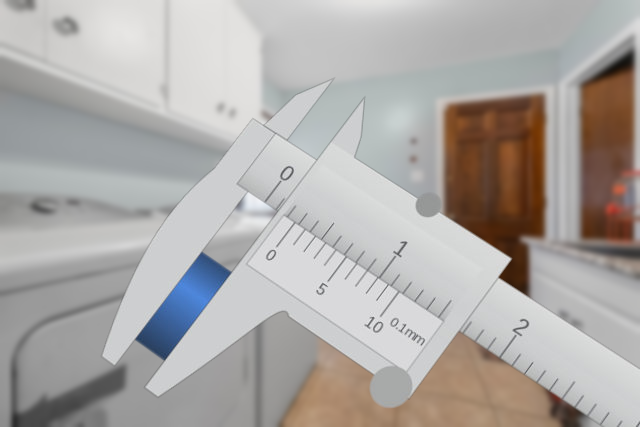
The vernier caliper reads 2.7 mm
